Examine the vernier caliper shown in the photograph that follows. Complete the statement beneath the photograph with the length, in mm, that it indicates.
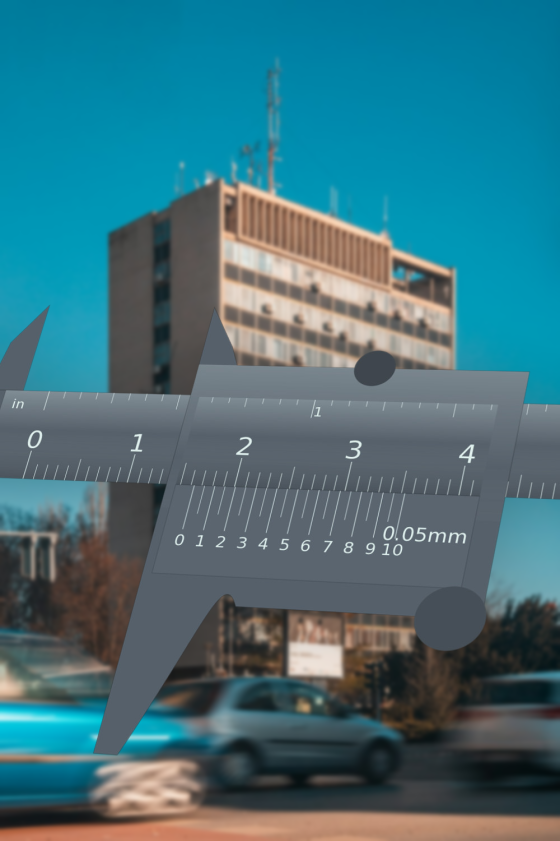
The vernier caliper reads 16.3 mm
